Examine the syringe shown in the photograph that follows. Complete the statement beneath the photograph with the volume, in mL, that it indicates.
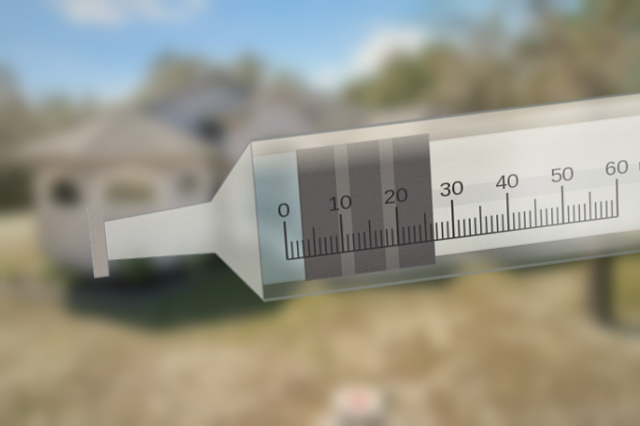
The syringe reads 3 mL
